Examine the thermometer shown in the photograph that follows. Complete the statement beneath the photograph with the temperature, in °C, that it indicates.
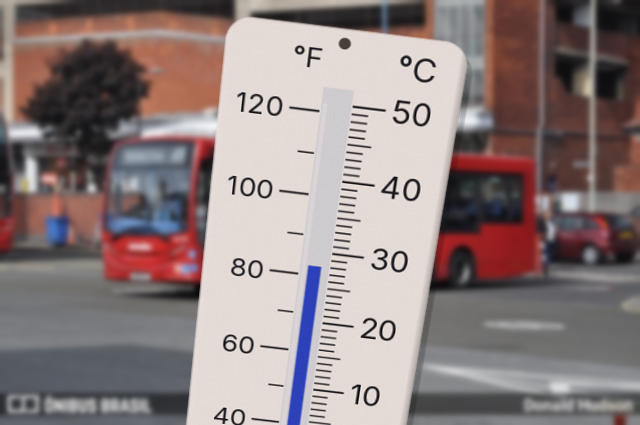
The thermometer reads 28 °C
